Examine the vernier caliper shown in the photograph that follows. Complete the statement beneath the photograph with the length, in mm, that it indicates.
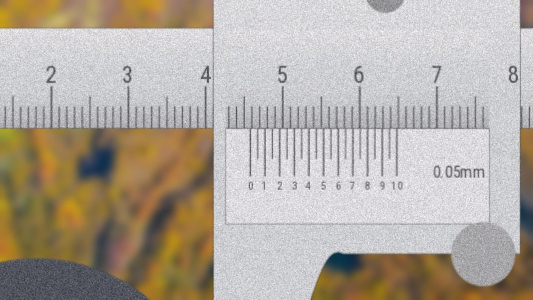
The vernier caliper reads 45.8 mm
